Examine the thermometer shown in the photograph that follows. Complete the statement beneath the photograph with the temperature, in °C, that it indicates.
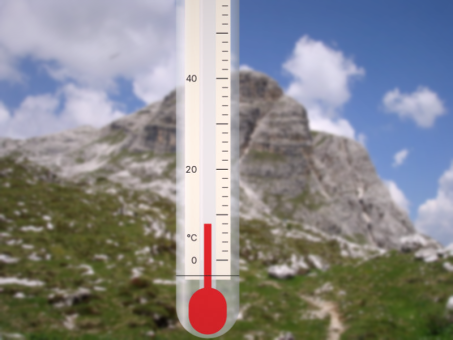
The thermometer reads 8 °C
